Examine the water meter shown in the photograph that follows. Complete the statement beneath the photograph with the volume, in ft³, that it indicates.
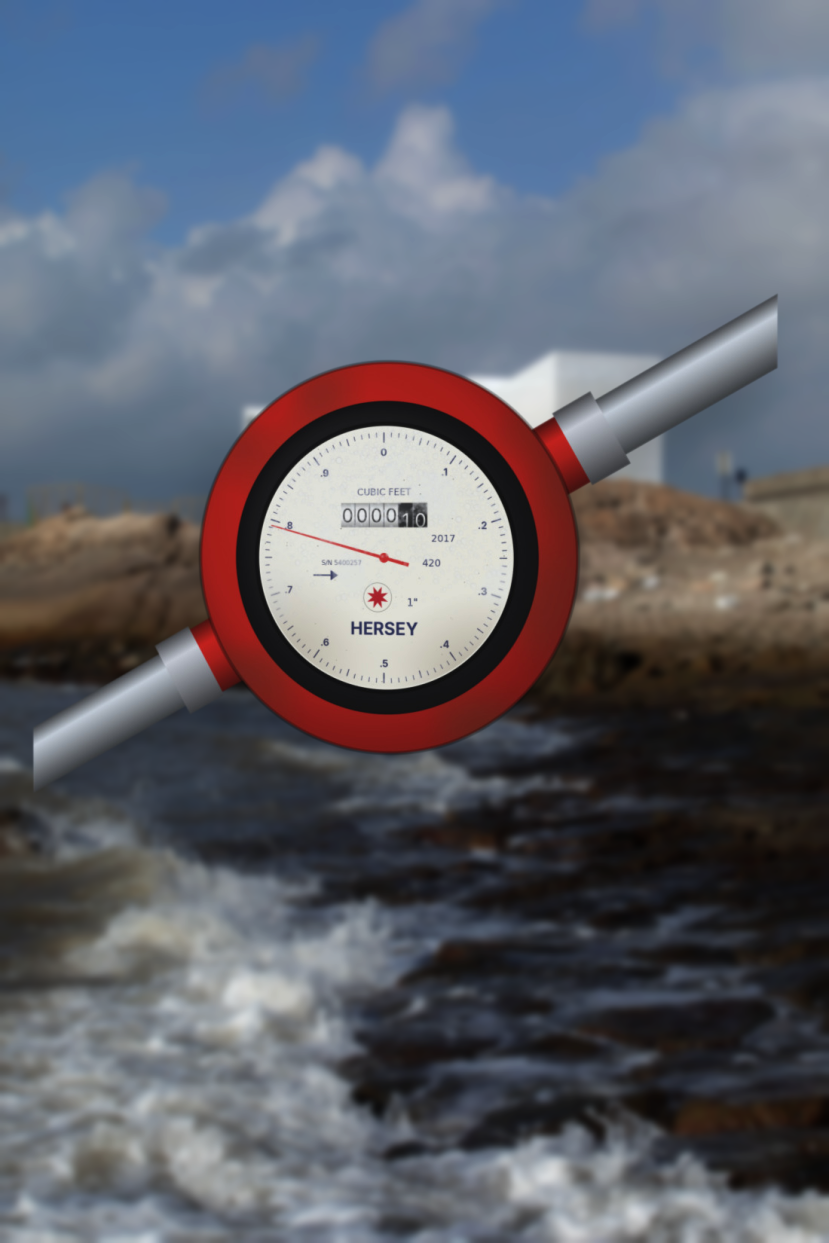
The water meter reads 9.79 ft³
